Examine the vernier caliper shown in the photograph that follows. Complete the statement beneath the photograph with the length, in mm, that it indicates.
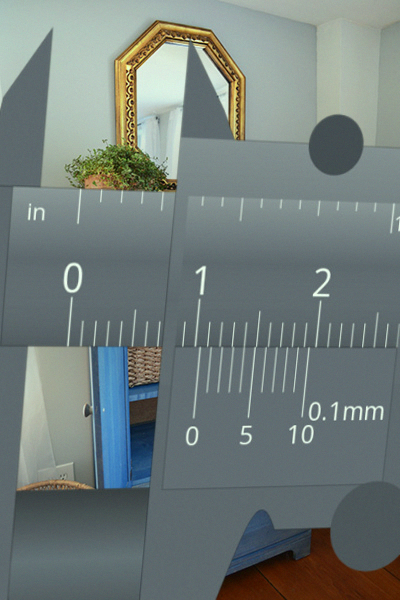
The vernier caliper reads 10.4 mm
